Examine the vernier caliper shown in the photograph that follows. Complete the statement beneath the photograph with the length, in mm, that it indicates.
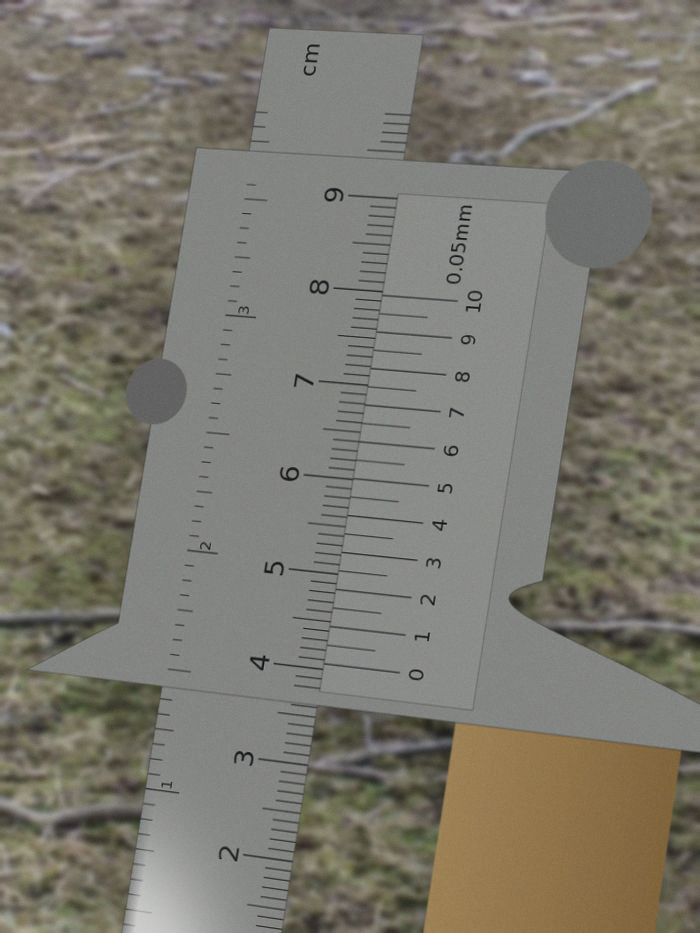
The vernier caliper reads 40.6 mm
